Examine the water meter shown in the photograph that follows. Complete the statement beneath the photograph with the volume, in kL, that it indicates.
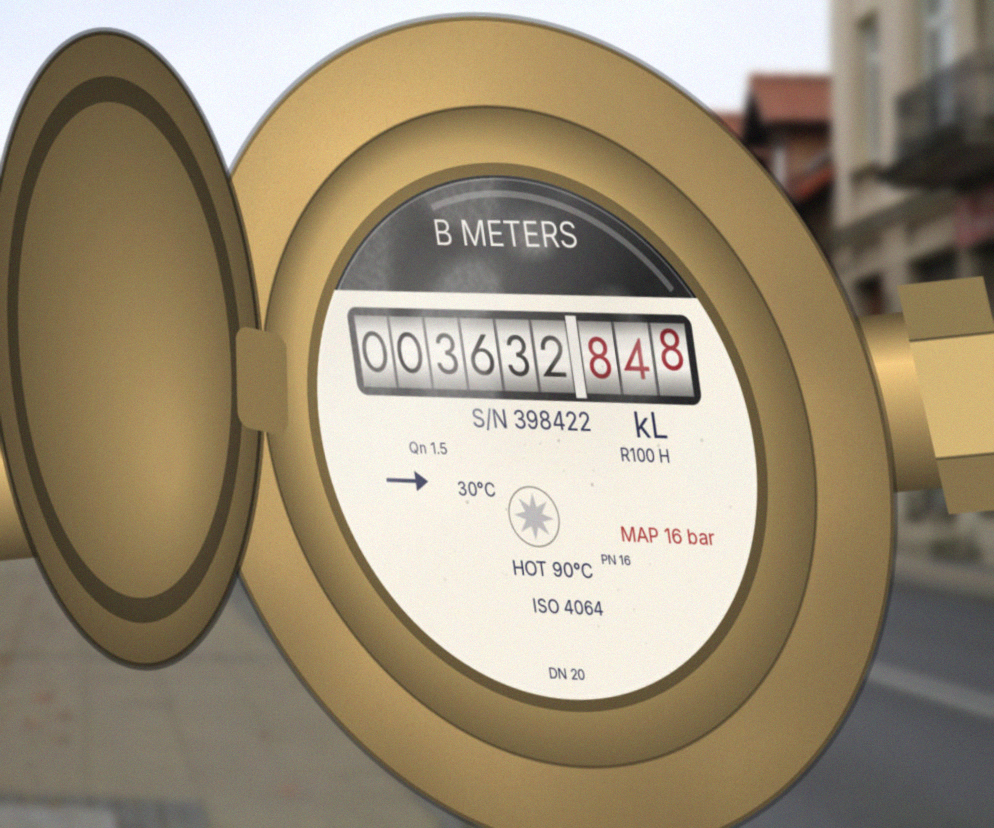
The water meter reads 3632.848 kL
